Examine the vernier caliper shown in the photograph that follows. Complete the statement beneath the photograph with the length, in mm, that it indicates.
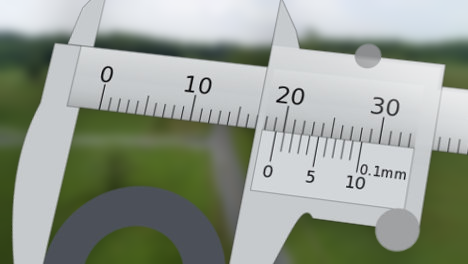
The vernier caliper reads 19.2 mm
